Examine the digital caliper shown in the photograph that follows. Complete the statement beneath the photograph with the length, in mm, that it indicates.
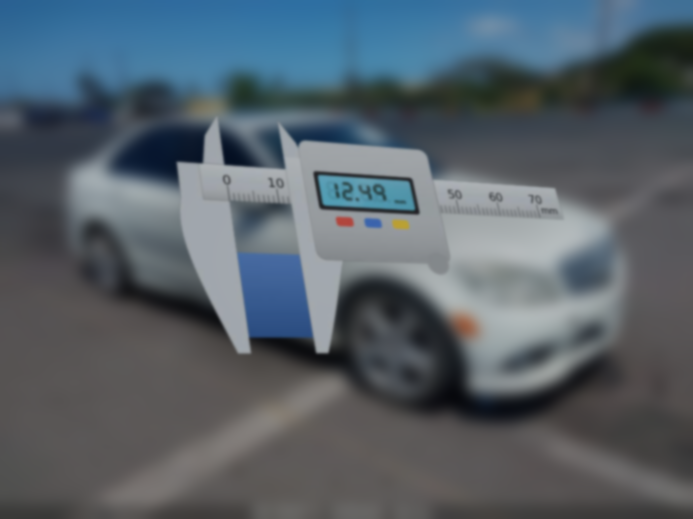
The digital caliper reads 12.49 mm
